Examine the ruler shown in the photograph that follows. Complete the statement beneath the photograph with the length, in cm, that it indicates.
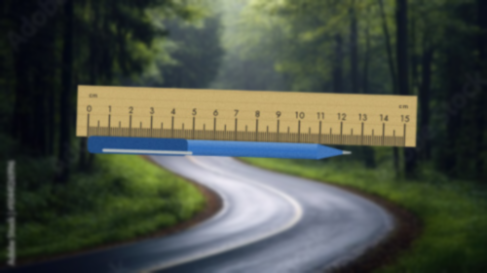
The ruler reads 12.5 cm
